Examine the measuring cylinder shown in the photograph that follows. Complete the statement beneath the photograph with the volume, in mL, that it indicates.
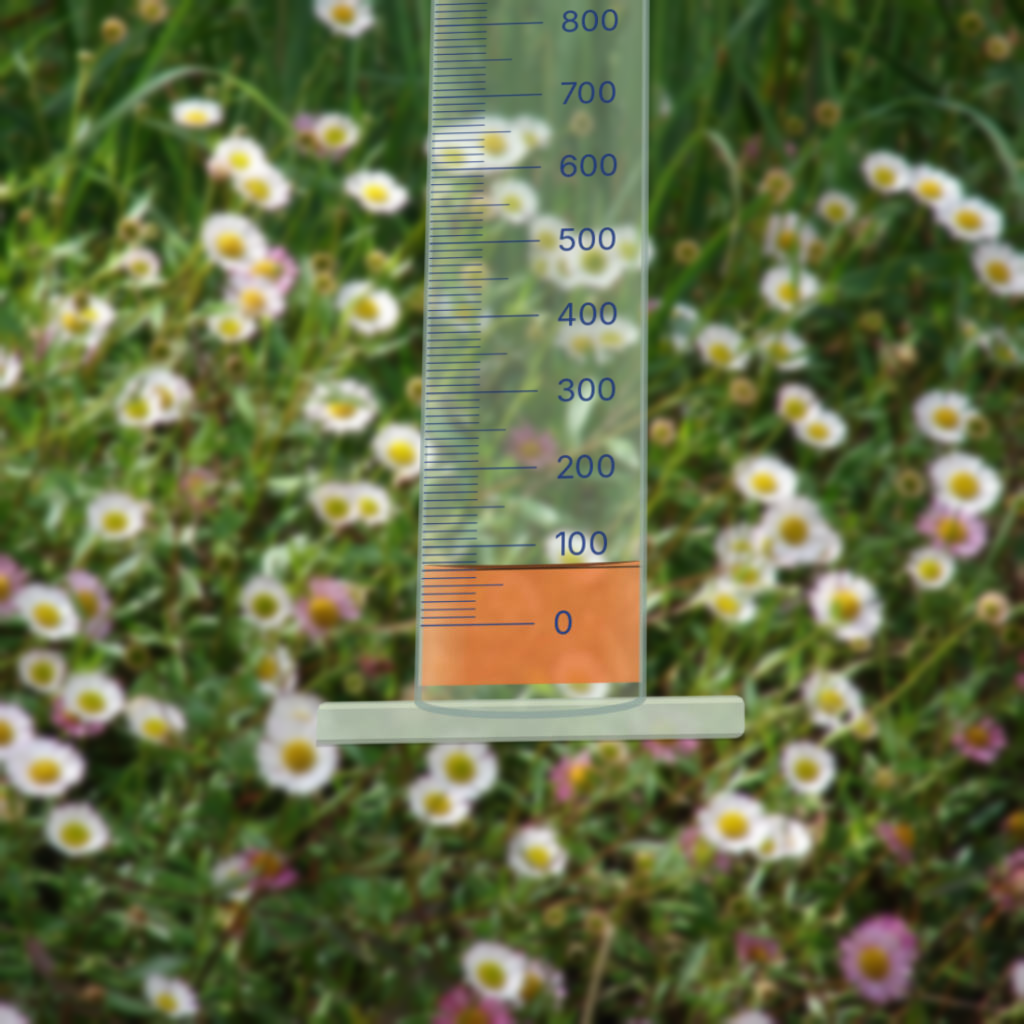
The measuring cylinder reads 70 mL
